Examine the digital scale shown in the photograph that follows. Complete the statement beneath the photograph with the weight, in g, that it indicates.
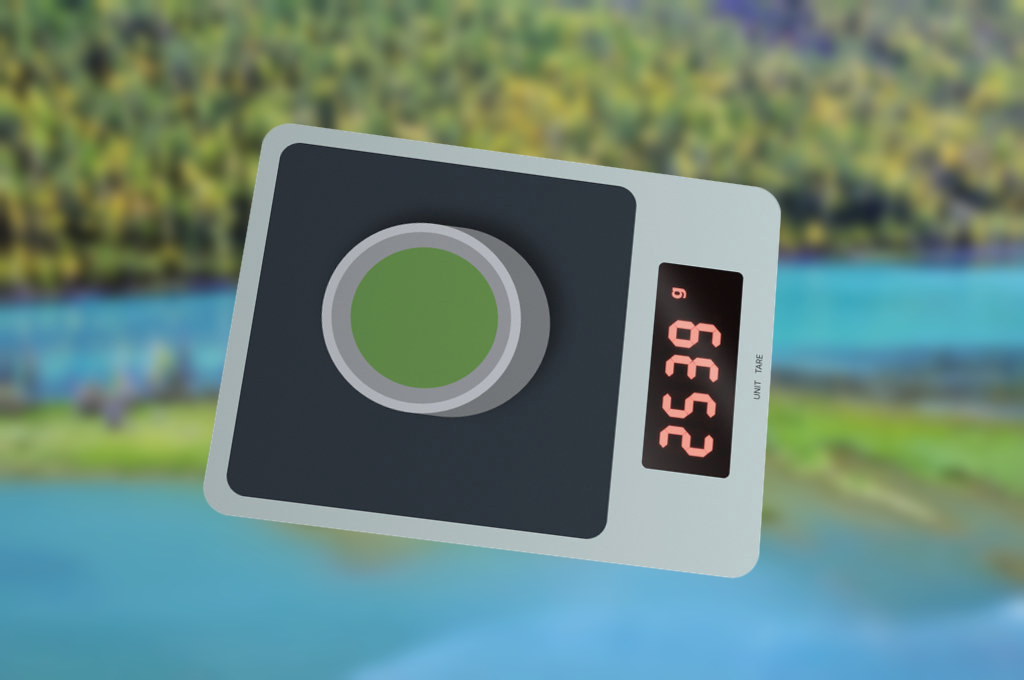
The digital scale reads 2539 g
